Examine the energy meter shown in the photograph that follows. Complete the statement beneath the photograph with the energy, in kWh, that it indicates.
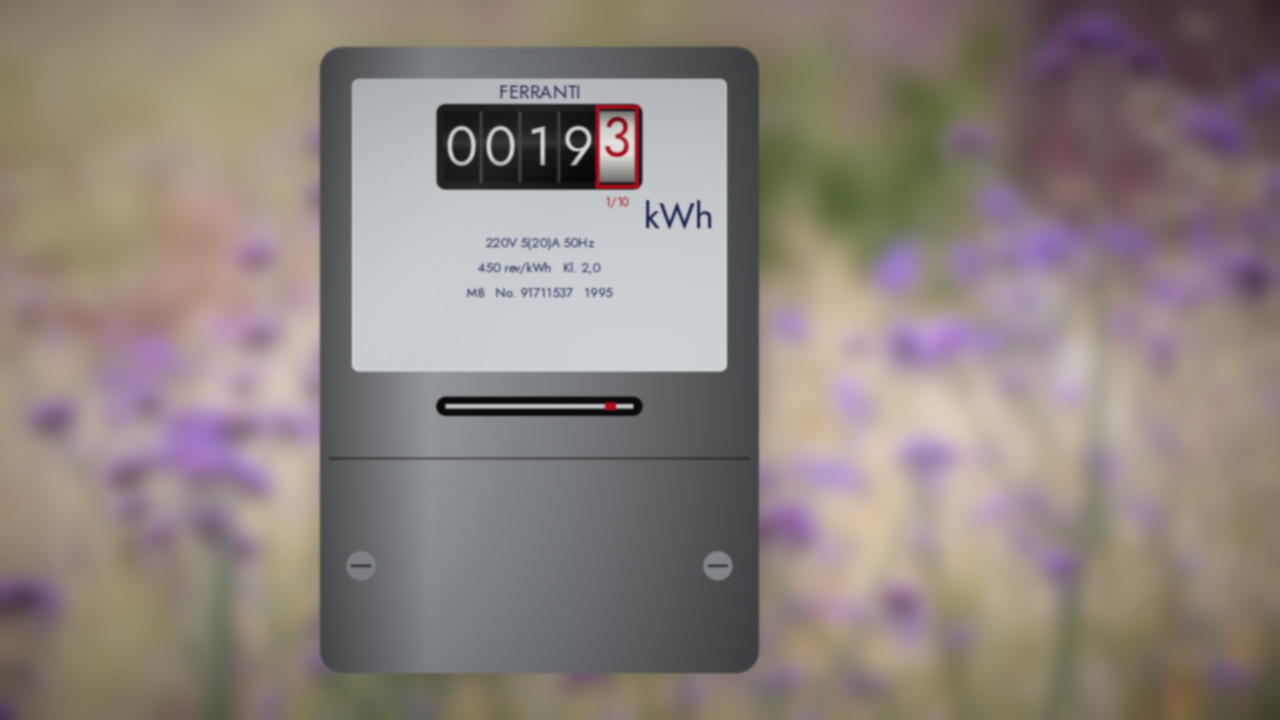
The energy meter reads 19.3 kWh
